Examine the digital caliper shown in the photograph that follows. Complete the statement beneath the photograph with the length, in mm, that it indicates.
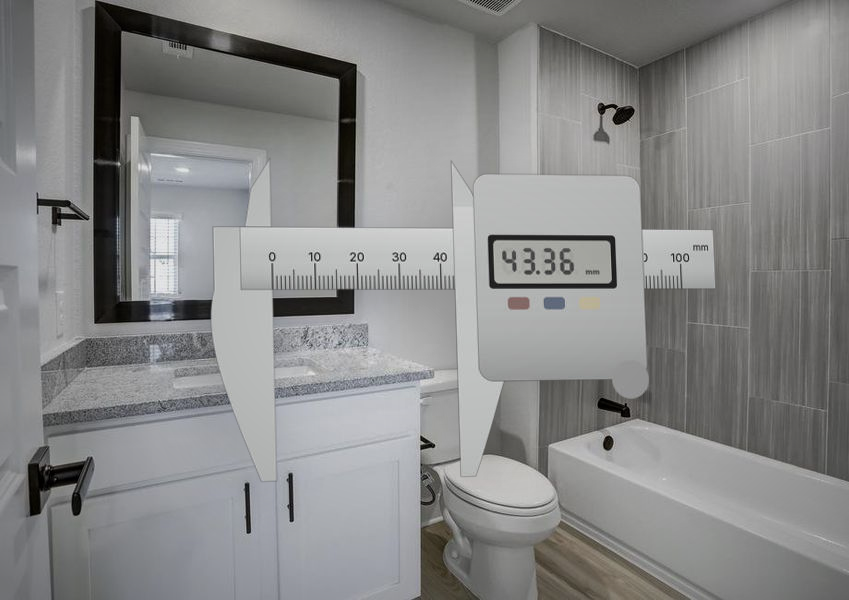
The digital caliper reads 43.36 mm
